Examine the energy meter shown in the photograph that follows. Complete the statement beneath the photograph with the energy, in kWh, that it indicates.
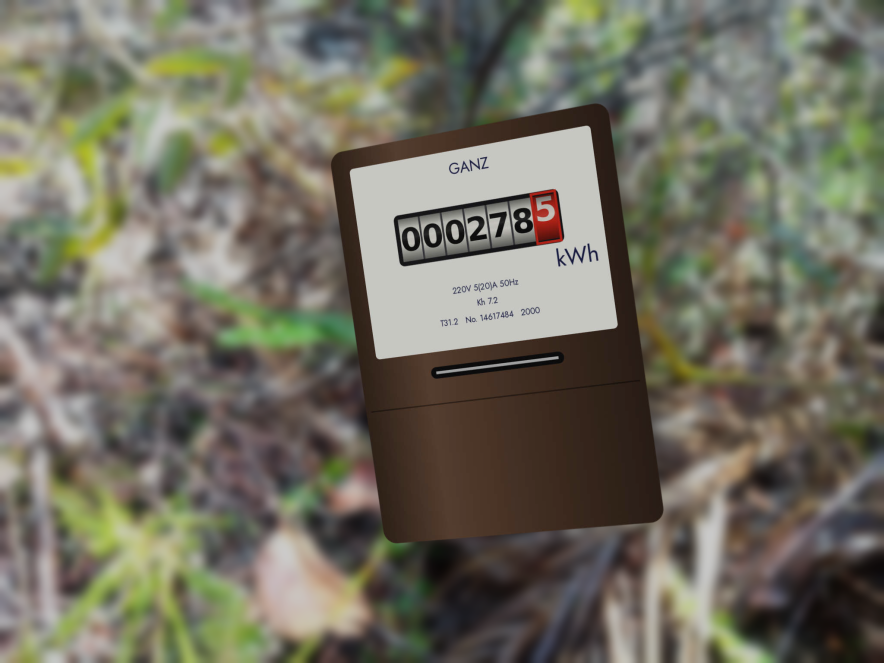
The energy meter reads 278.5 kWh
